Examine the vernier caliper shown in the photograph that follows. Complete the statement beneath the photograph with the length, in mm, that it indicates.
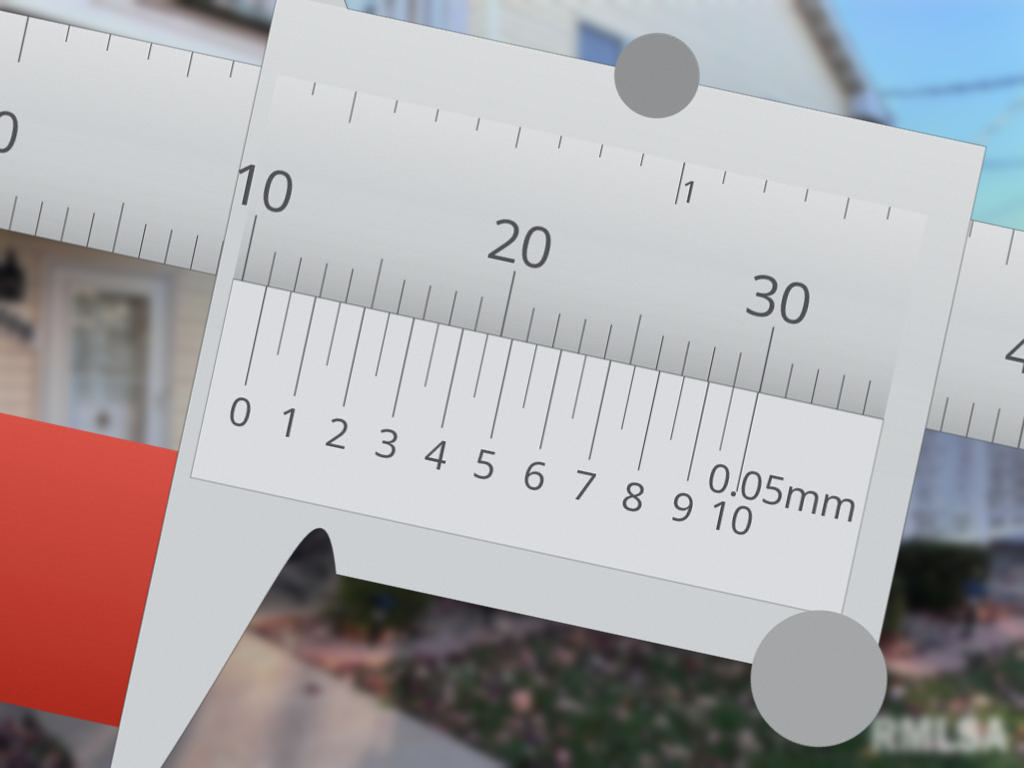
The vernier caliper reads 10.95 mm
